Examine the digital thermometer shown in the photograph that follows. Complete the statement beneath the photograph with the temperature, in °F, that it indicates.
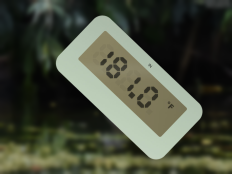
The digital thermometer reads 181.0 °F
